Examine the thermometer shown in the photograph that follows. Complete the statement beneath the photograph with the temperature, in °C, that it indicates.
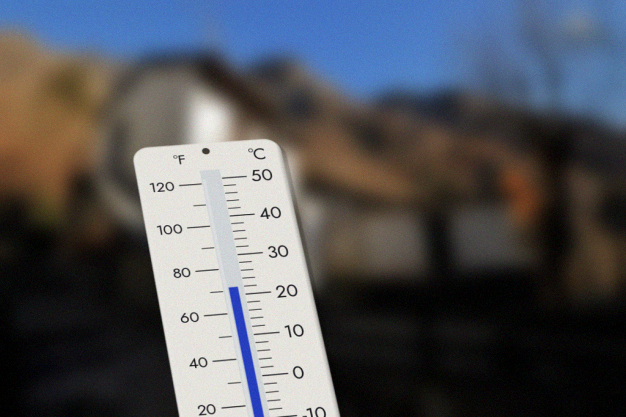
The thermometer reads 22 °C
